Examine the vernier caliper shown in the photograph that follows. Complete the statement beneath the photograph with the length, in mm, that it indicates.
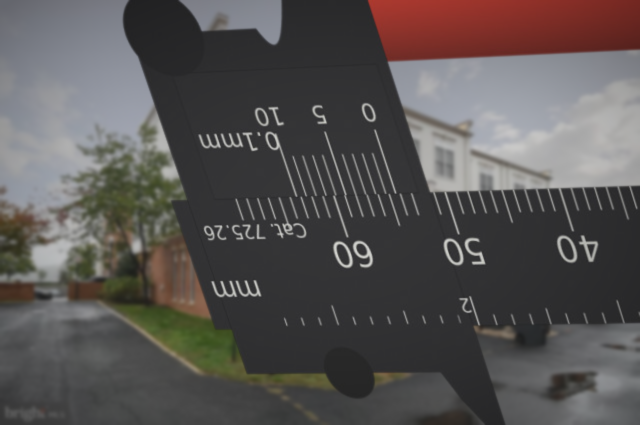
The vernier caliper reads 54.4 mm
